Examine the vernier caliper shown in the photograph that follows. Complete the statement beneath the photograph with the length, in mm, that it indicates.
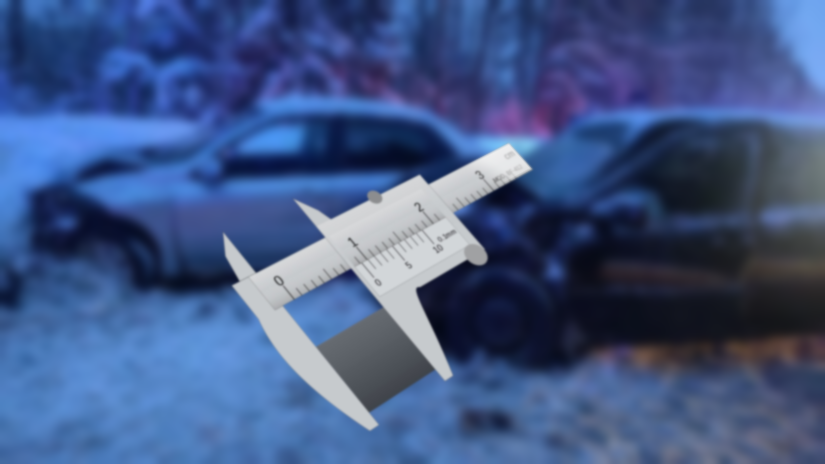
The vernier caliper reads 9.2 mm
